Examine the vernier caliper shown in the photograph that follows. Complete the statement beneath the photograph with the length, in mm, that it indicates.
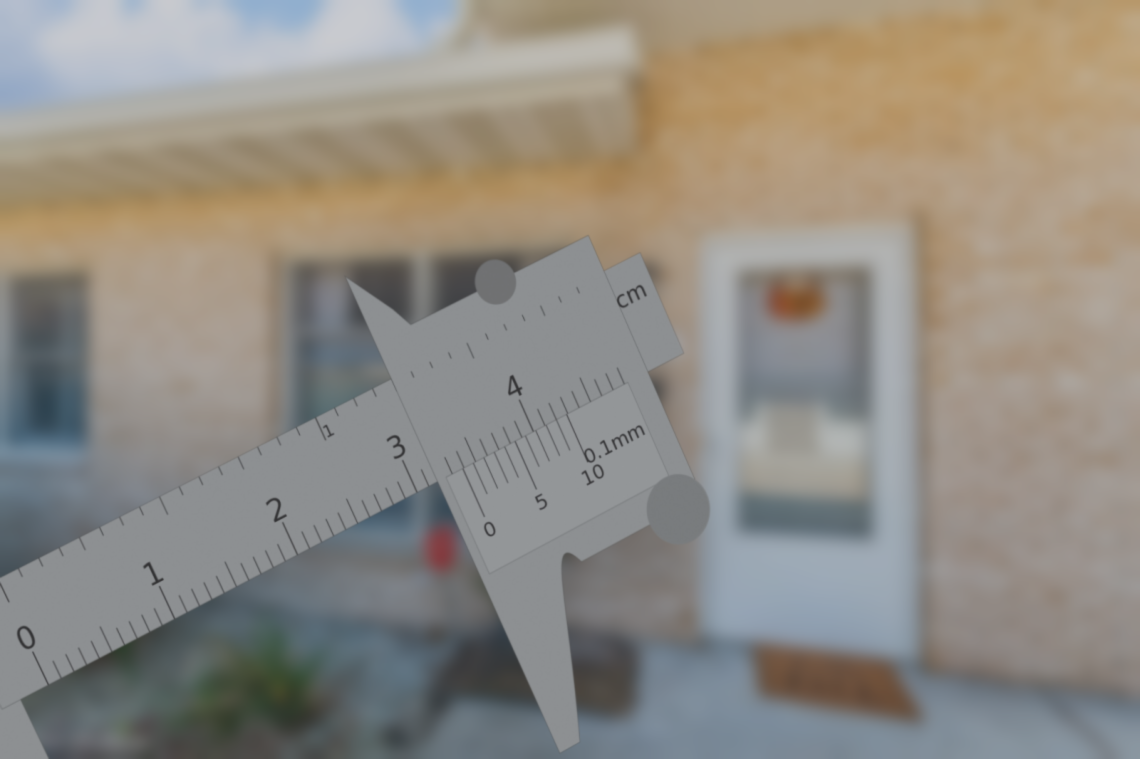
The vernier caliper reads 33.9 mm
